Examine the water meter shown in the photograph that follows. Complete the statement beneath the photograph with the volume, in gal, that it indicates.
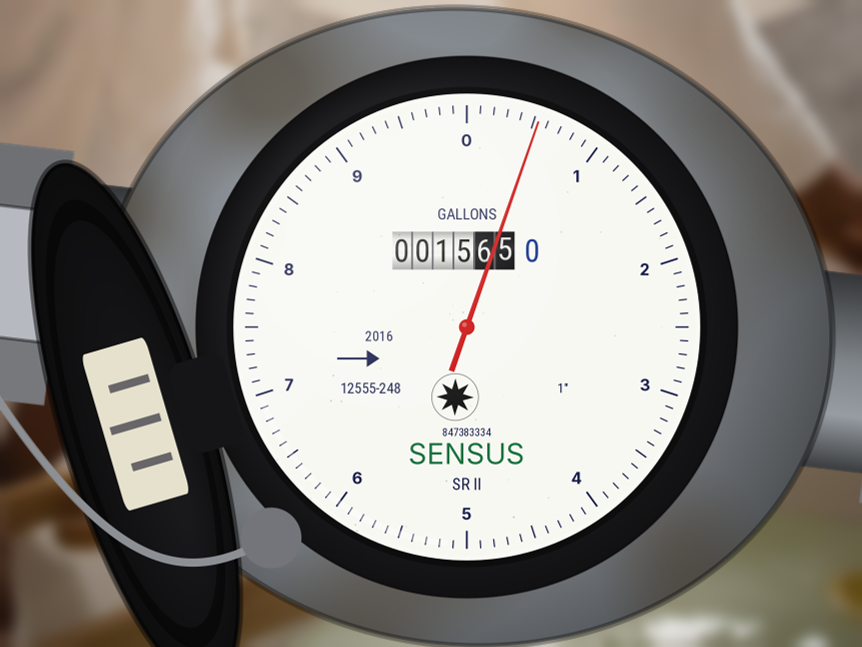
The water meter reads 15650.5 gal
